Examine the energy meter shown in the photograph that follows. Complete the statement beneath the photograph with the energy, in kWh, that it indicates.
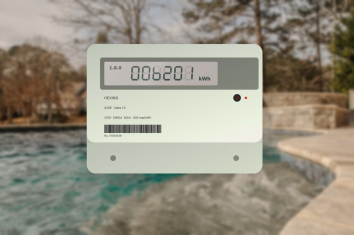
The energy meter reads 6201 kWh
